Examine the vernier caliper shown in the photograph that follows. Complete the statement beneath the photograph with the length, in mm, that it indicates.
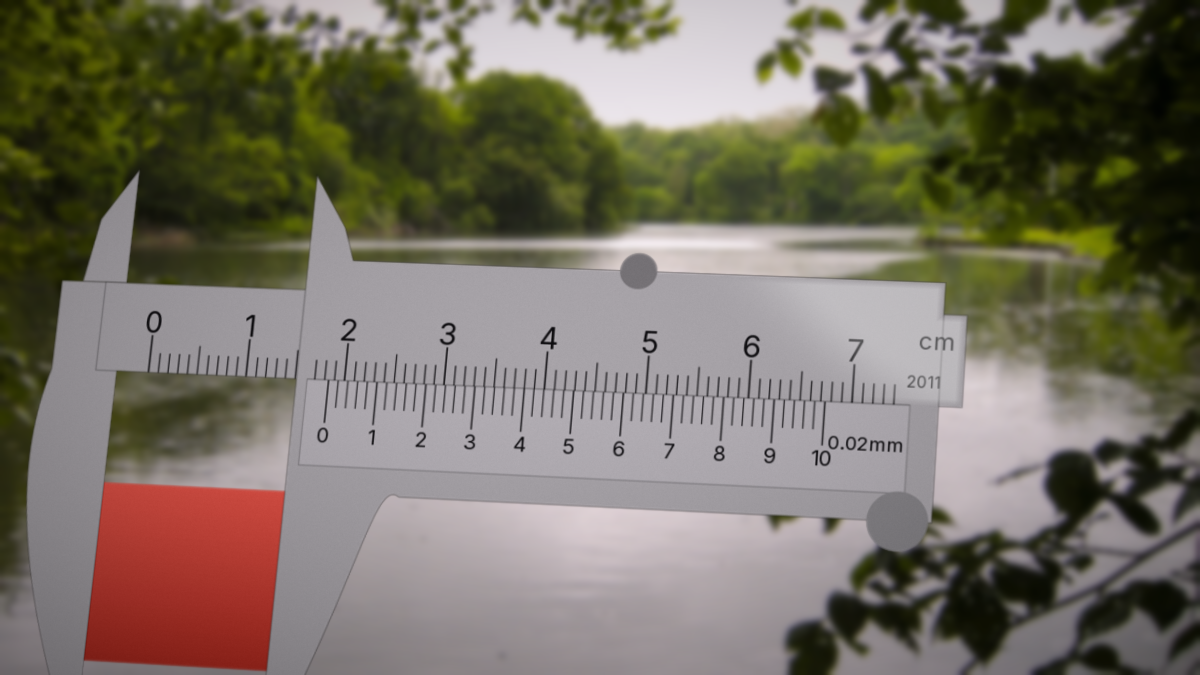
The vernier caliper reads 18.4 mm
